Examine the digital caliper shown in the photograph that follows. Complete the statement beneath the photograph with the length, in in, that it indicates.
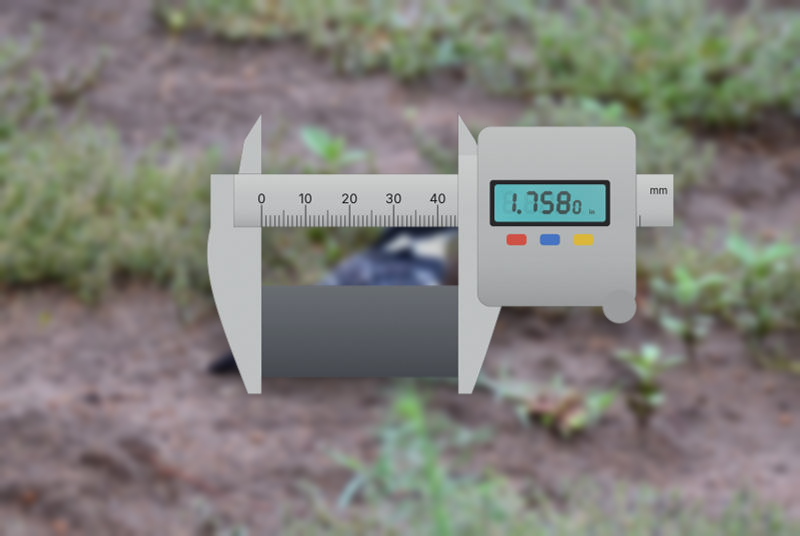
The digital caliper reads 1.7580 in
